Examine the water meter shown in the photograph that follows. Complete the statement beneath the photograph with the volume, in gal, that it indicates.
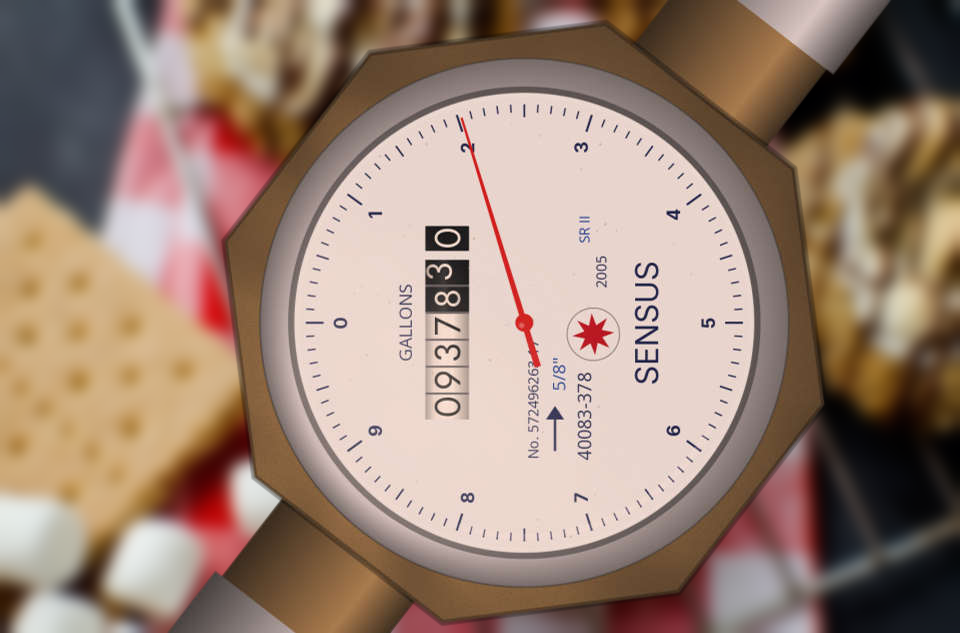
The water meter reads 937832.0 gal
